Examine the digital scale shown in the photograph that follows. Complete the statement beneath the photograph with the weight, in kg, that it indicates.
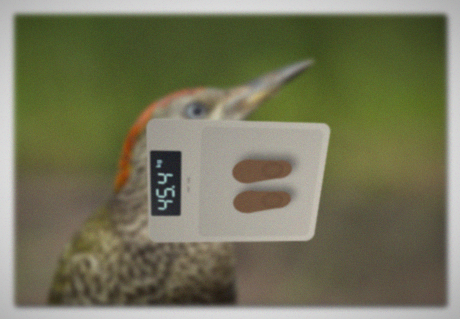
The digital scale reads 45.4 kg
